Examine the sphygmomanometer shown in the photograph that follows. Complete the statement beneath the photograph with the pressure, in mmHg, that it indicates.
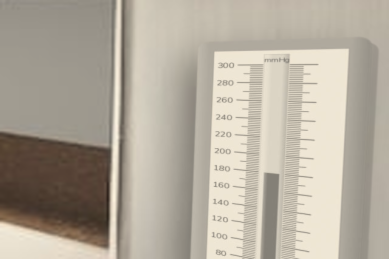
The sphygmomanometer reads 180 mmHg
